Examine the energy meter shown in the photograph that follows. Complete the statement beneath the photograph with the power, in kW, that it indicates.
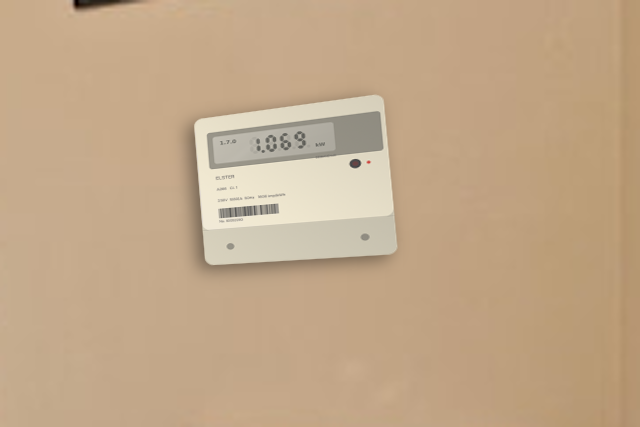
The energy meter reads 1.069 kW
